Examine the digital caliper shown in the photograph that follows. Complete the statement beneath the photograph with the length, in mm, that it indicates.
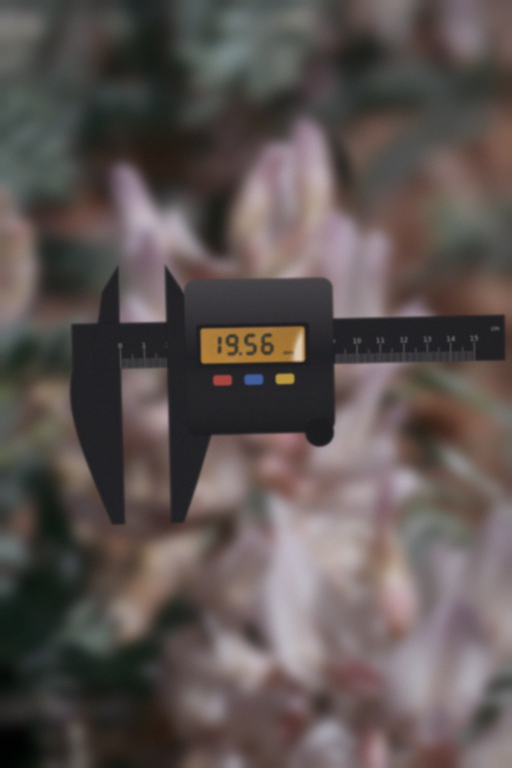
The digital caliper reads 19.56 mm
